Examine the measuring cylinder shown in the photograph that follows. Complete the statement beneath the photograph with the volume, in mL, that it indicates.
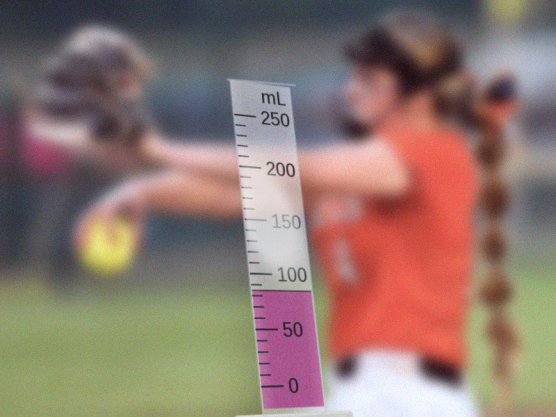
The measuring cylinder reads 85 mL
